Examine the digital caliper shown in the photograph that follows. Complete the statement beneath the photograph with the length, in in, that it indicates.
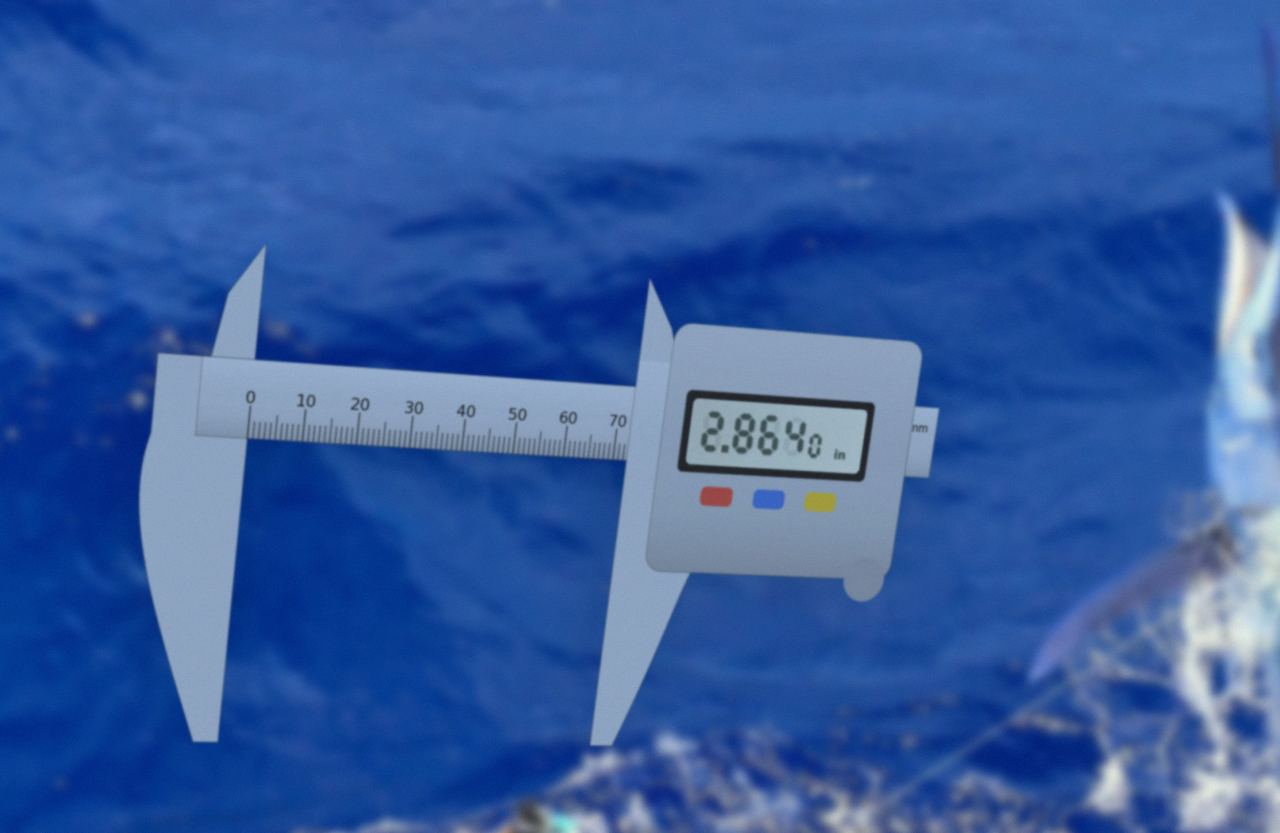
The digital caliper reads 2.8640 in
